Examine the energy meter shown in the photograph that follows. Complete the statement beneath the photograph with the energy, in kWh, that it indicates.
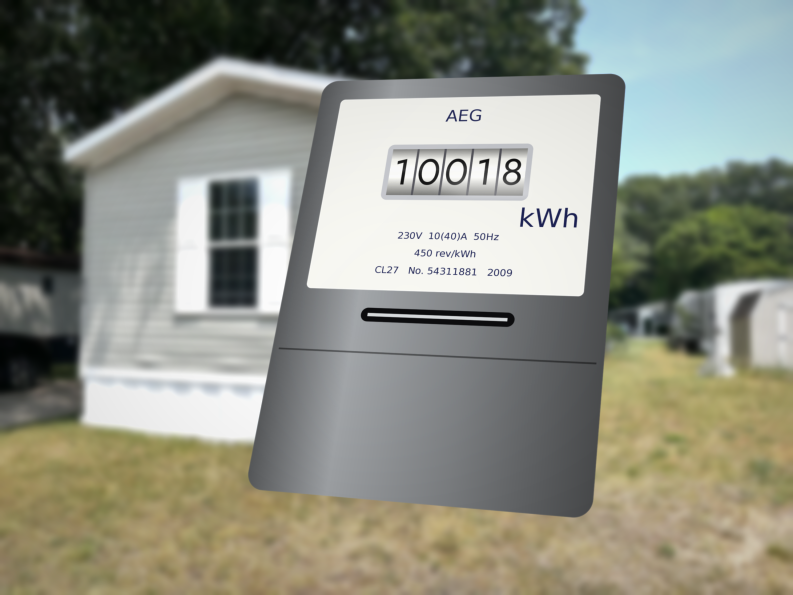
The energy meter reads 10018 kWh
